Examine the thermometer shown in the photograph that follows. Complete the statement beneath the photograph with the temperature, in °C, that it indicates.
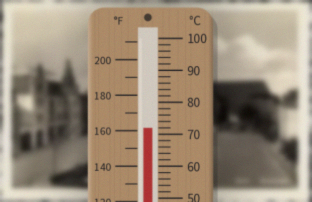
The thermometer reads 72 °C
